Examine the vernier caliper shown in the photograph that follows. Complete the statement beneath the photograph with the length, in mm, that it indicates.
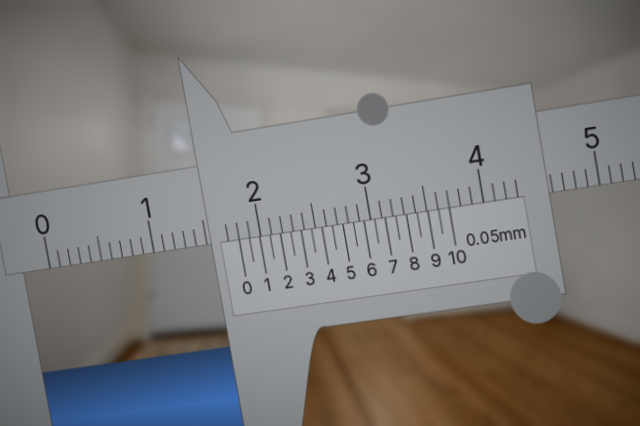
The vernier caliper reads 18.0 mm
